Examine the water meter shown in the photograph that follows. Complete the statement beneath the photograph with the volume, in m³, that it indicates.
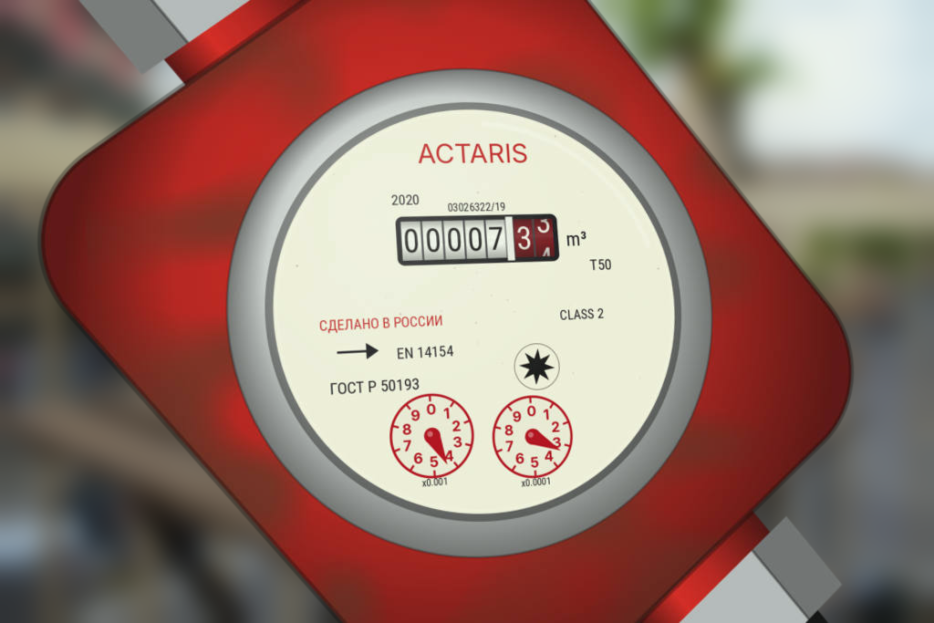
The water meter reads 7.3343 m³
